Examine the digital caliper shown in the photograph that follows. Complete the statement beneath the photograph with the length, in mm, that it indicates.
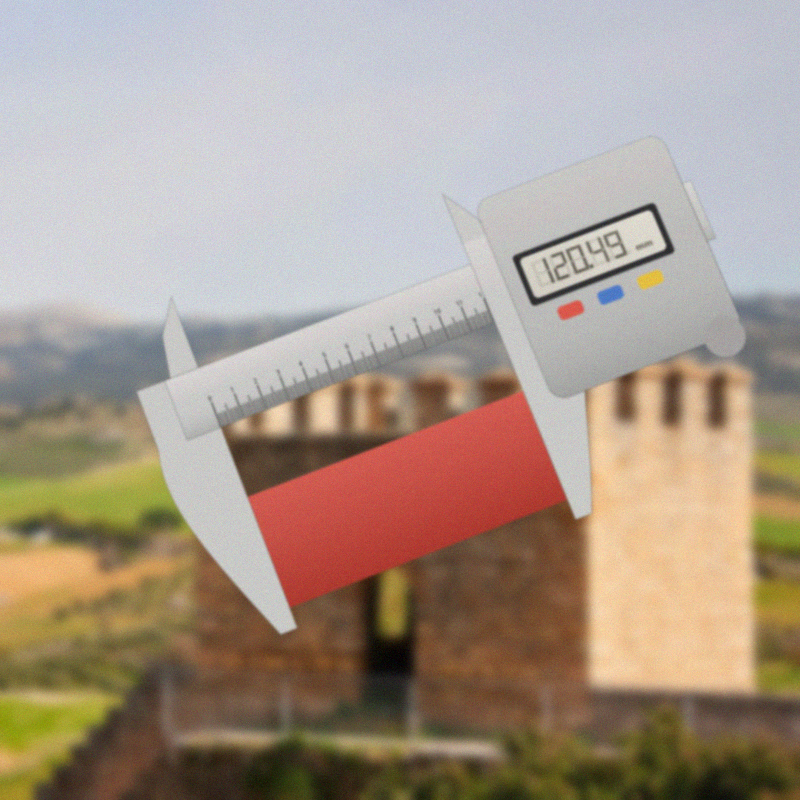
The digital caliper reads 120.49 mm
